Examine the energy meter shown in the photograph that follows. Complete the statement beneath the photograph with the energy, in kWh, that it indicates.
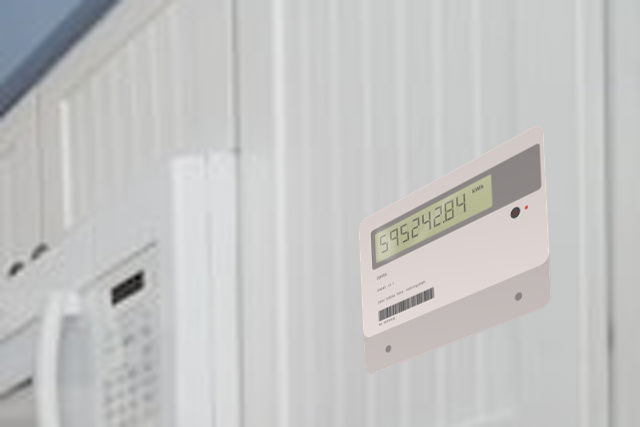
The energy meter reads 595242.84 kWh
